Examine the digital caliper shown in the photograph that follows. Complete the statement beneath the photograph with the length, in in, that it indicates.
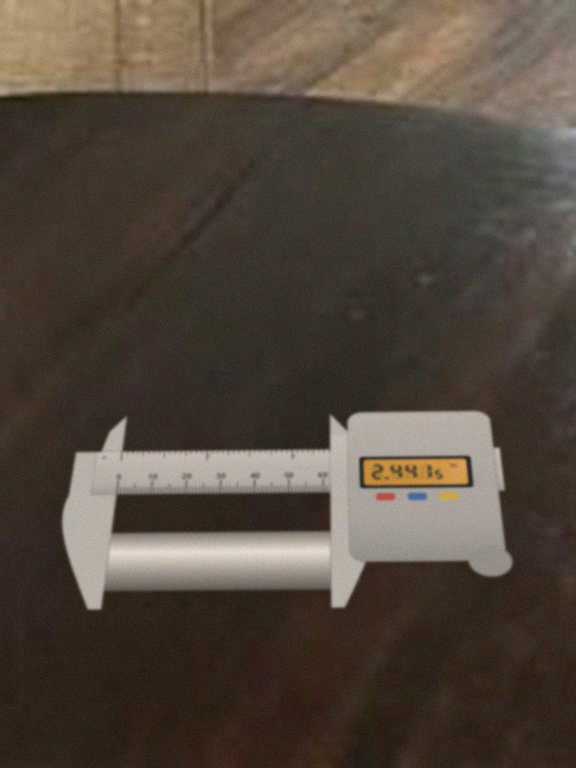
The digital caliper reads 2.4415 in
